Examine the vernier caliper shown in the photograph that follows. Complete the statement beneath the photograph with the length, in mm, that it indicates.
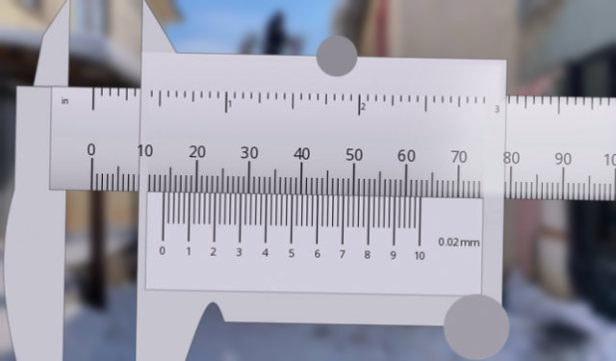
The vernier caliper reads 13.8 mm
